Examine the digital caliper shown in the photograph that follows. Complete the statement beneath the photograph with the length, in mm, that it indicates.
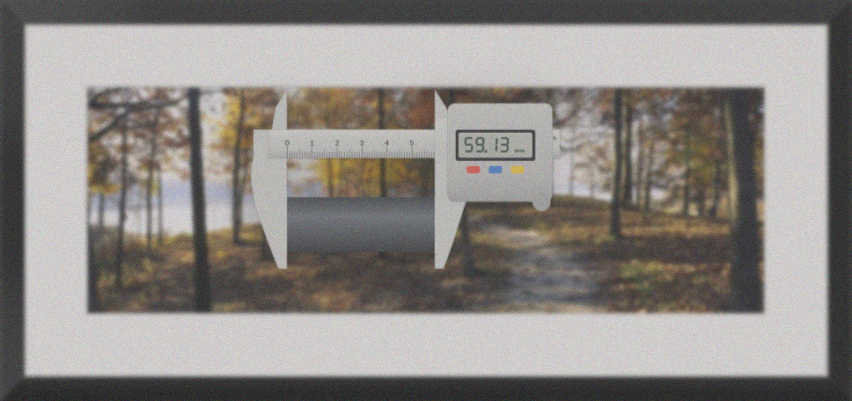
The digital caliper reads 59.13 mm
